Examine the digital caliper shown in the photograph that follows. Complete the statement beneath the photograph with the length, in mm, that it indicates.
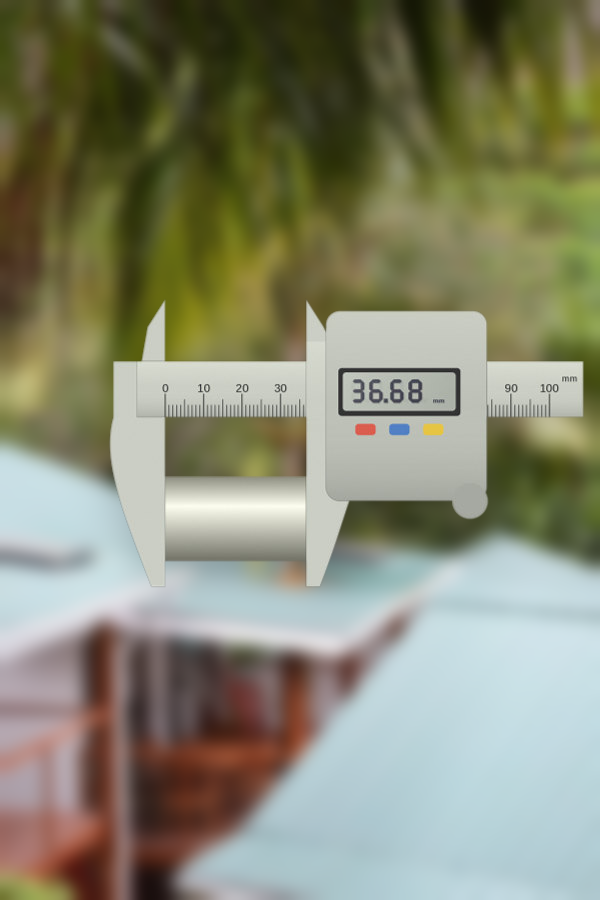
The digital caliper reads 36.68 mm
